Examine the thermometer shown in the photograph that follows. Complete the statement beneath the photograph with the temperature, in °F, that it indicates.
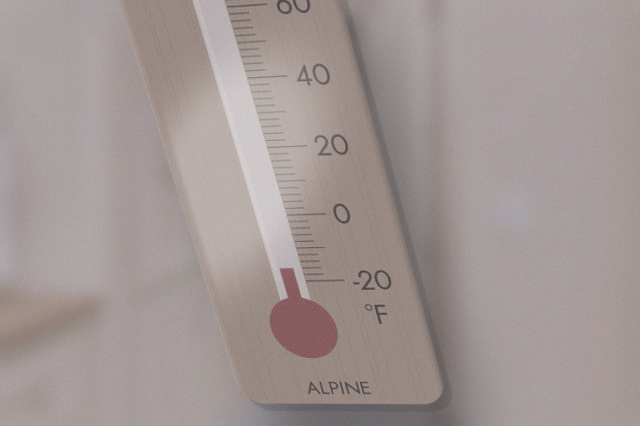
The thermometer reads -16 °F
